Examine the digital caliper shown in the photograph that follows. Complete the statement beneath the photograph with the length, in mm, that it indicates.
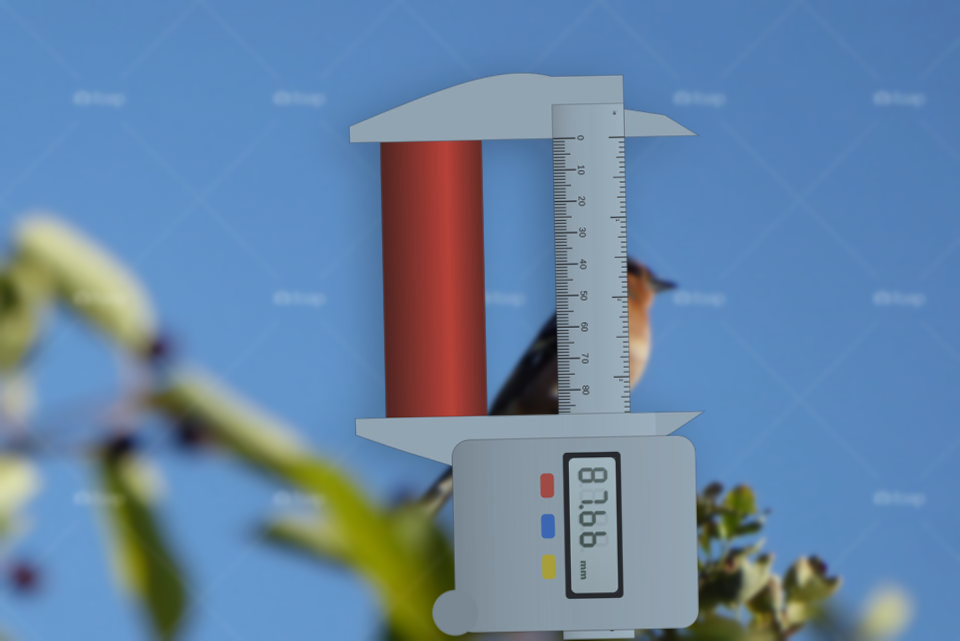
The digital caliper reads 87.66 mm
